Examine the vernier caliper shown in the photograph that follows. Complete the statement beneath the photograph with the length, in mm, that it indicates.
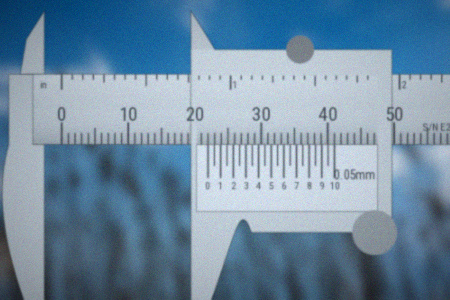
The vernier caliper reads 22.0 mm
